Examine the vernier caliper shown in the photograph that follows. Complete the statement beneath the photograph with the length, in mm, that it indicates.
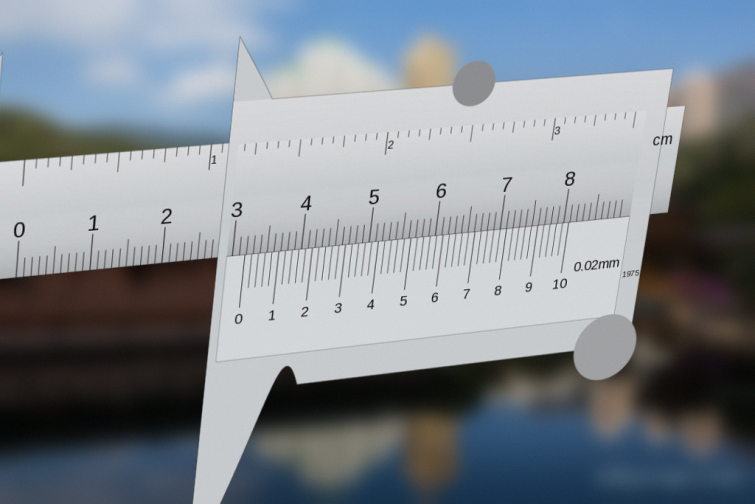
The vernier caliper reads 31.8 mm
